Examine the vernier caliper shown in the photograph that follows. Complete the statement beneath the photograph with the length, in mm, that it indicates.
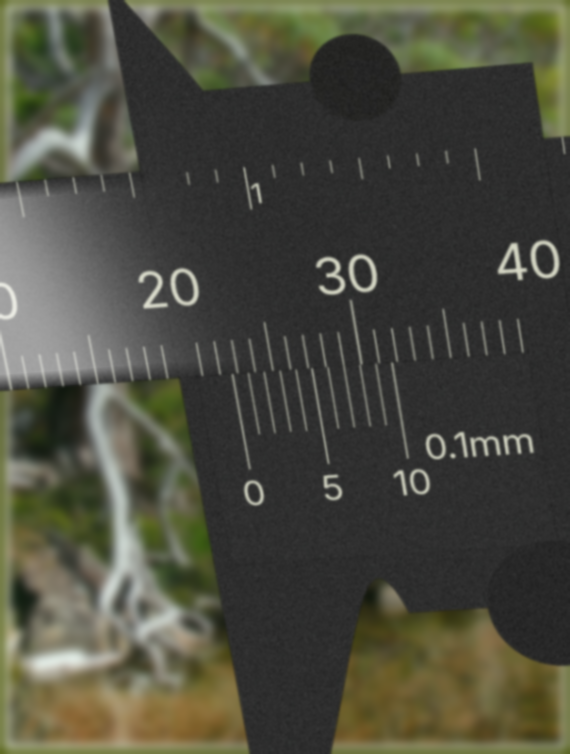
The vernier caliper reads 22.7 mm
